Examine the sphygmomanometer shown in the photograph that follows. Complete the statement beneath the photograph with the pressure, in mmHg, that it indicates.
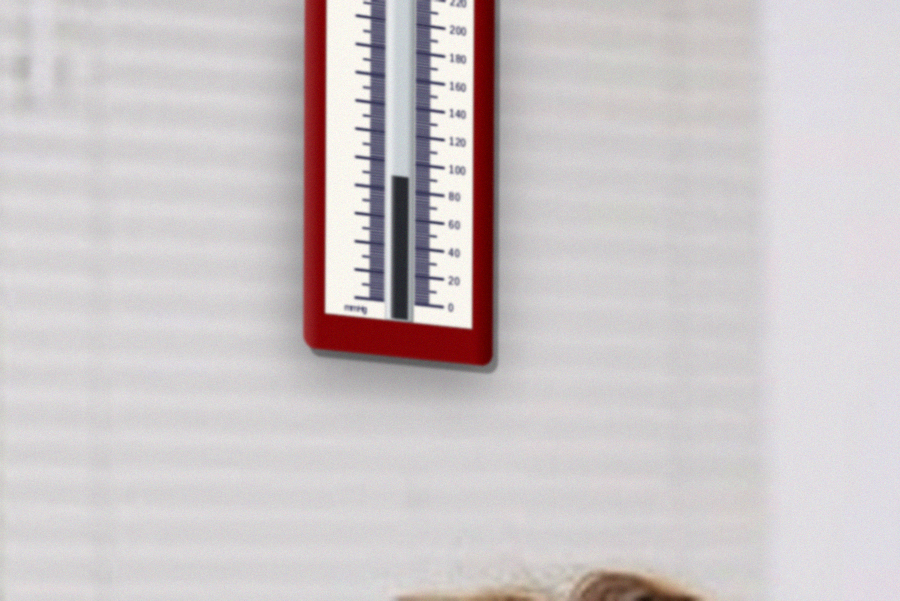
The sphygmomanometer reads 90 mmHg
